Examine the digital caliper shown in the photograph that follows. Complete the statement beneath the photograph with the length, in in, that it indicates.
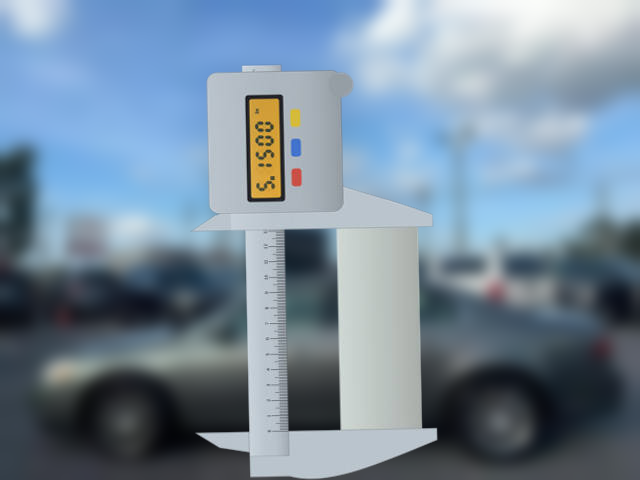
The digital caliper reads 5.1500 in
